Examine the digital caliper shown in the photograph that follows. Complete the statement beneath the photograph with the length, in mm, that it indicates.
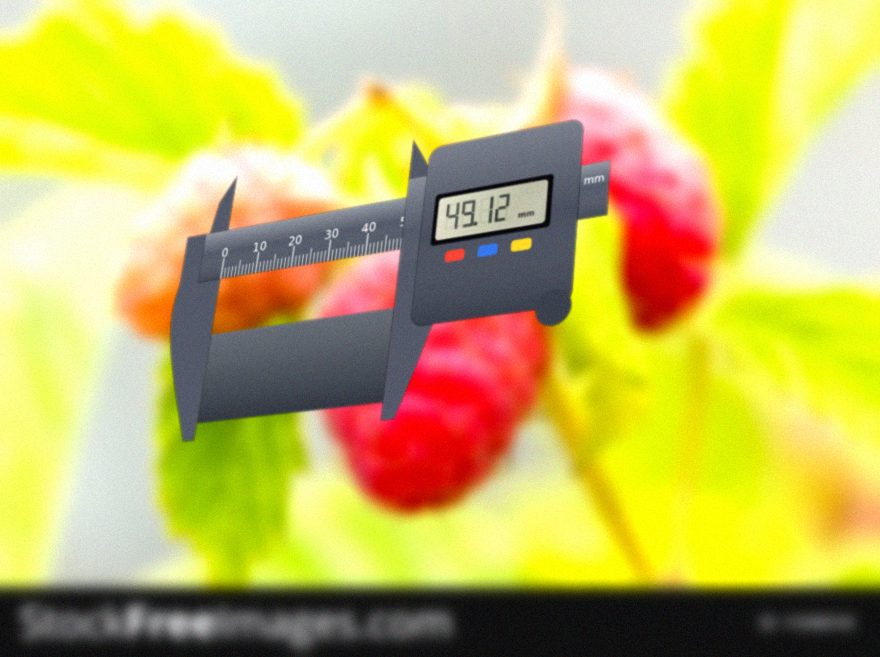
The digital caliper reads 49.12 mm
